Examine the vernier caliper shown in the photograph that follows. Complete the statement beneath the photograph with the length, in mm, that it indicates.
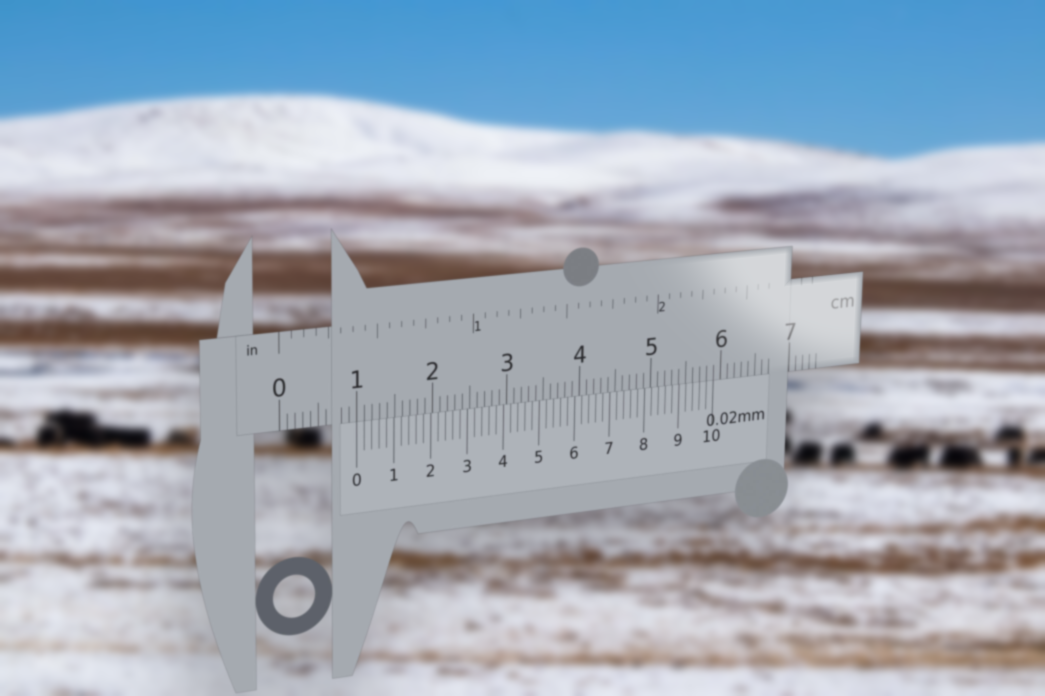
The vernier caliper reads 10.0 mm
